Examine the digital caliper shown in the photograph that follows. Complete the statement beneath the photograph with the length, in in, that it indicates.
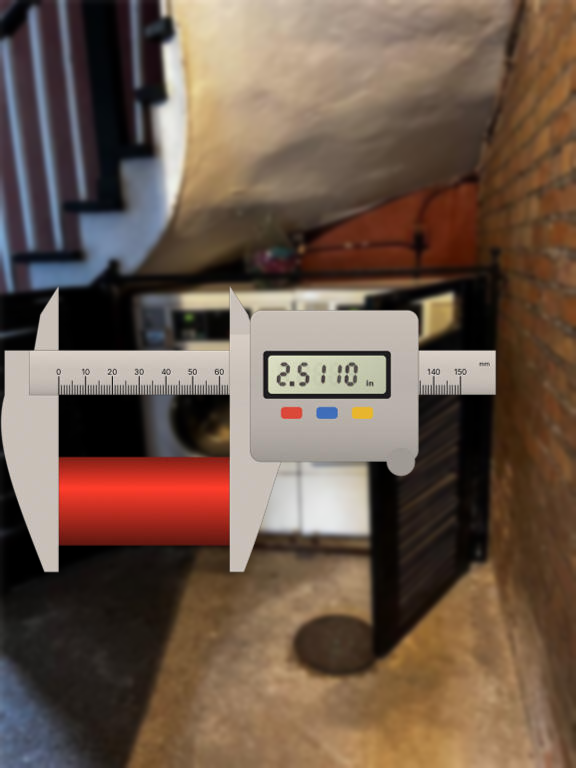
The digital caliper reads 2.5110 in
